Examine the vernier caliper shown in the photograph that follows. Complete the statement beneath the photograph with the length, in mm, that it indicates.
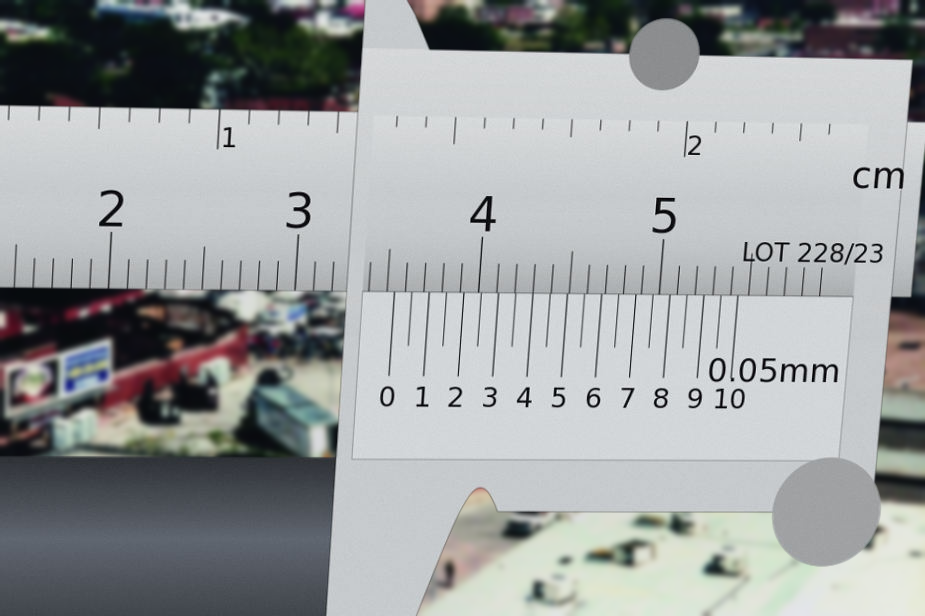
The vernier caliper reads 35.4 mm
